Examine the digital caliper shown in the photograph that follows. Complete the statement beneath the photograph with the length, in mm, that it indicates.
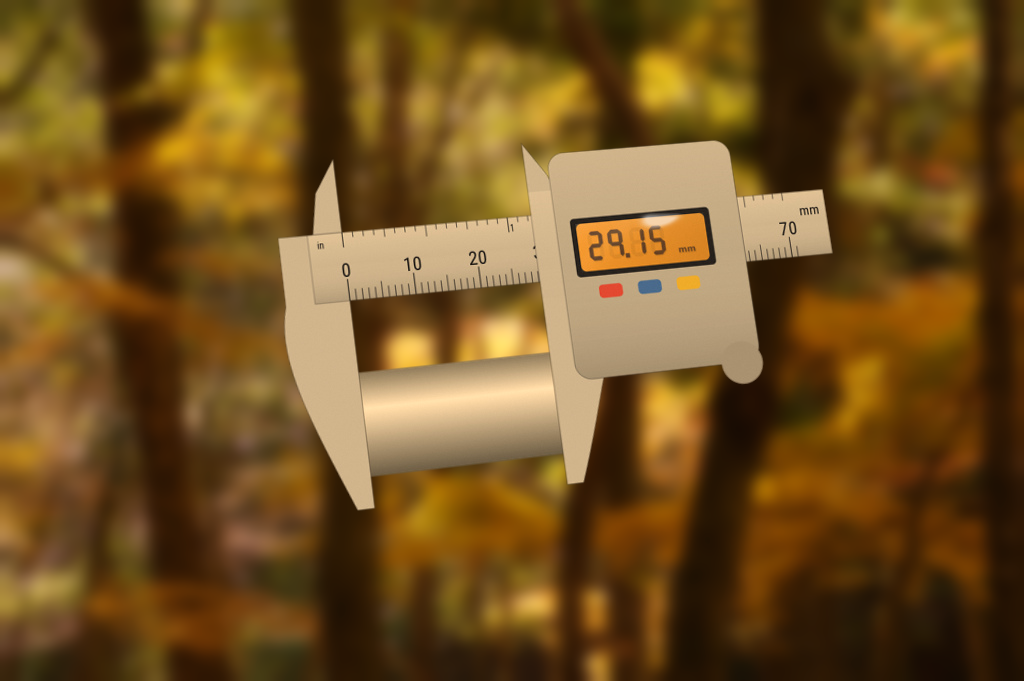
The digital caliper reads 29.15 mm
